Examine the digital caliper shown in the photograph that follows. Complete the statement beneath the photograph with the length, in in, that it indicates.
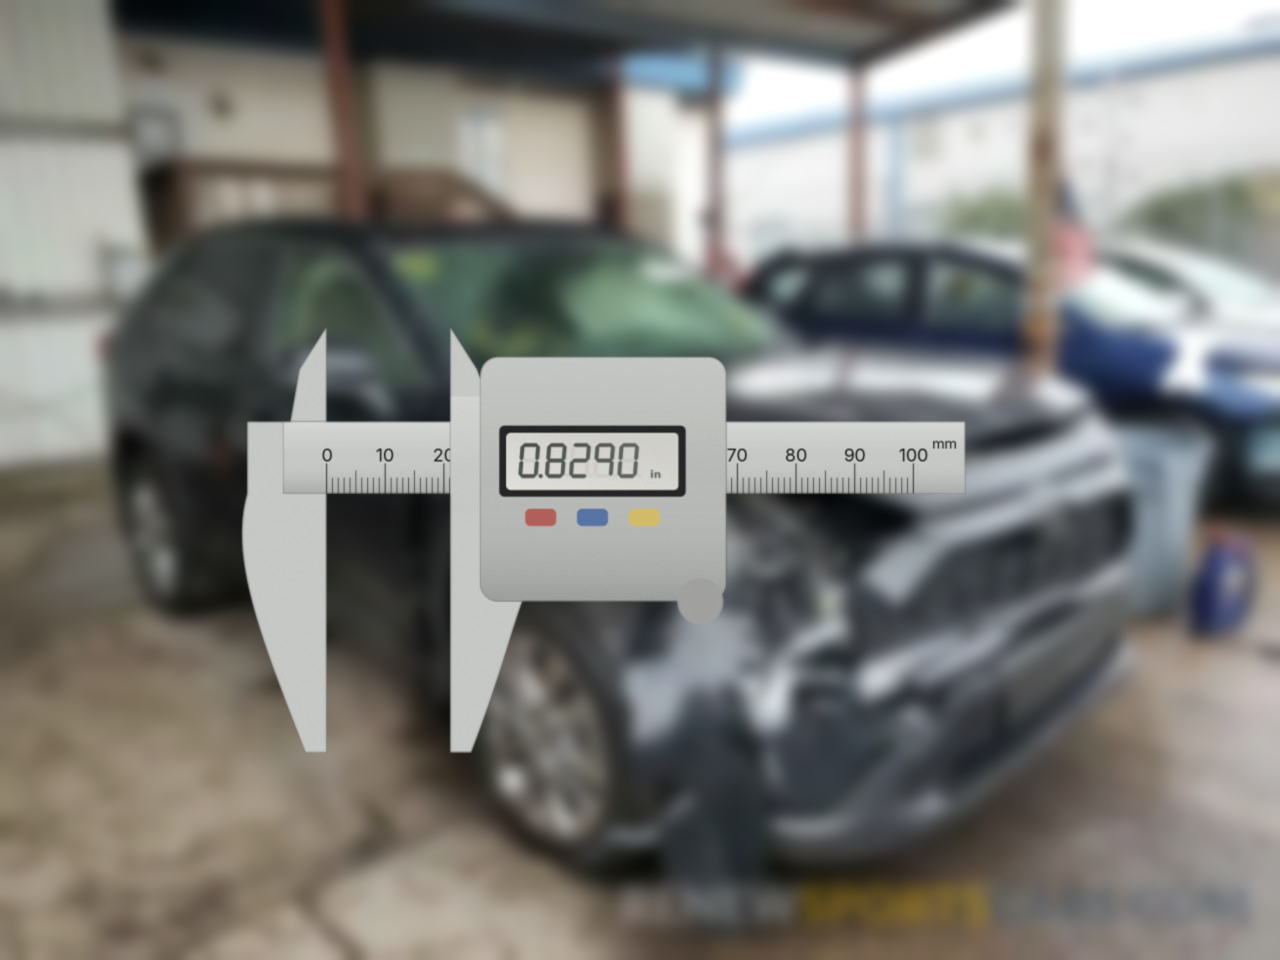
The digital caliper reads 0.8290 in
